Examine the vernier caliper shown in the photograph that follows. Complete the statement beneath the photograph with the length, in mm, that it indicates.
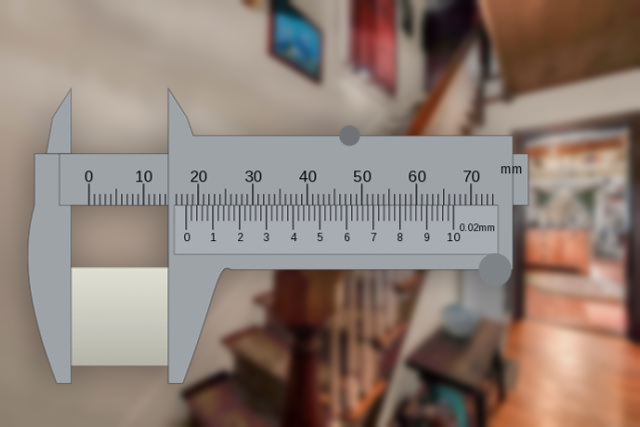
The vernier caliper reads 17.8 mm
